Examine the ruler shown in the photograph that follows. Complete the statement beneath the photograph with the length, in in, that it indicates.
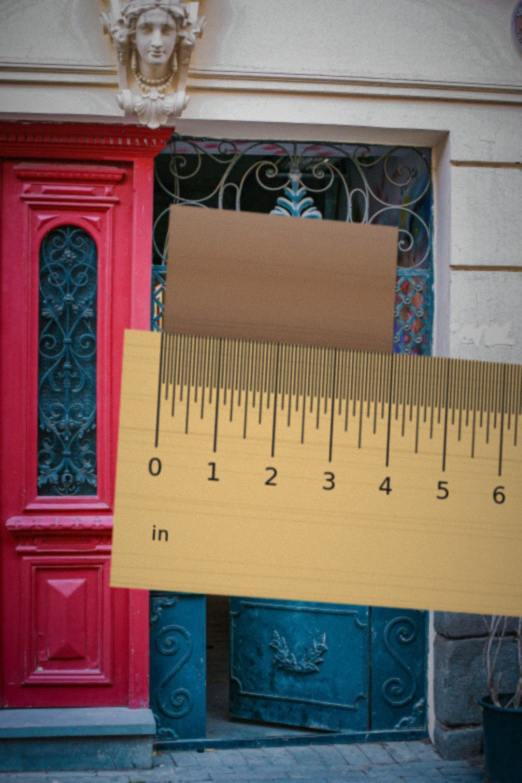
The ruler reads 4 in
